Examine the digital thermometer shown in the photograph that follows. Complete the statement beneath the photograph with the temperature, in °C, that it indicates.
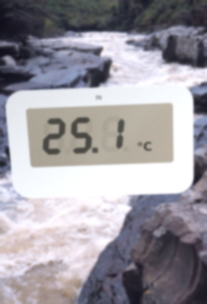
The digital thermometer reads 25.1 °C
